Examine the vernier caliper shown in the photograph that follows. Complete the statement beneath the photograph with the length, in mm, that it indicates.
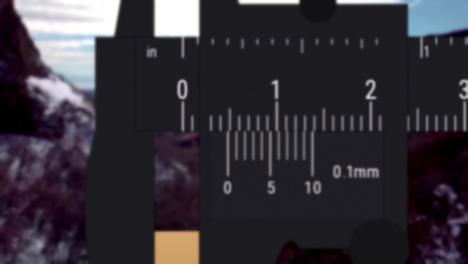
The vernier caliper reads 4.8 mm
